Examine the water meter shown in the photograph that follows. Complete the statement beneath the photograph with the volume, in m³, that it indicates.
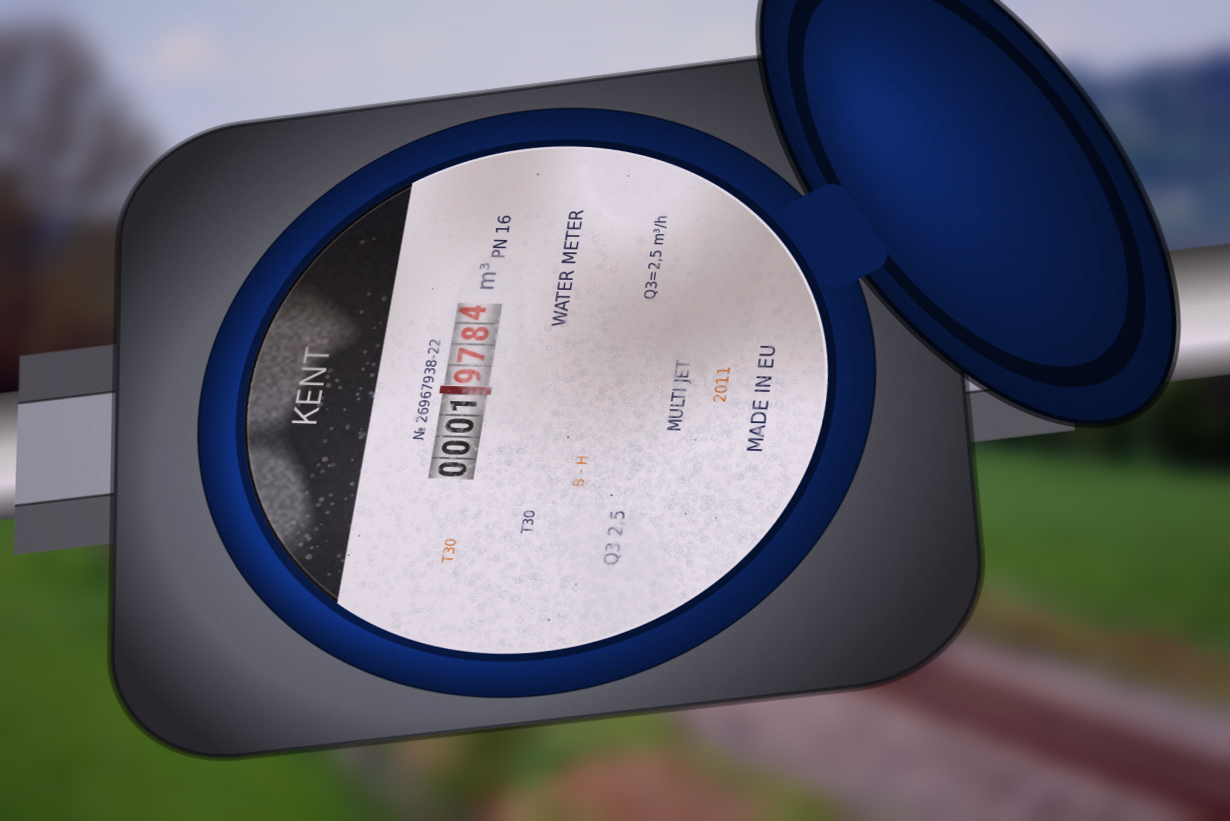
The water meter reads 1.9784 m³
